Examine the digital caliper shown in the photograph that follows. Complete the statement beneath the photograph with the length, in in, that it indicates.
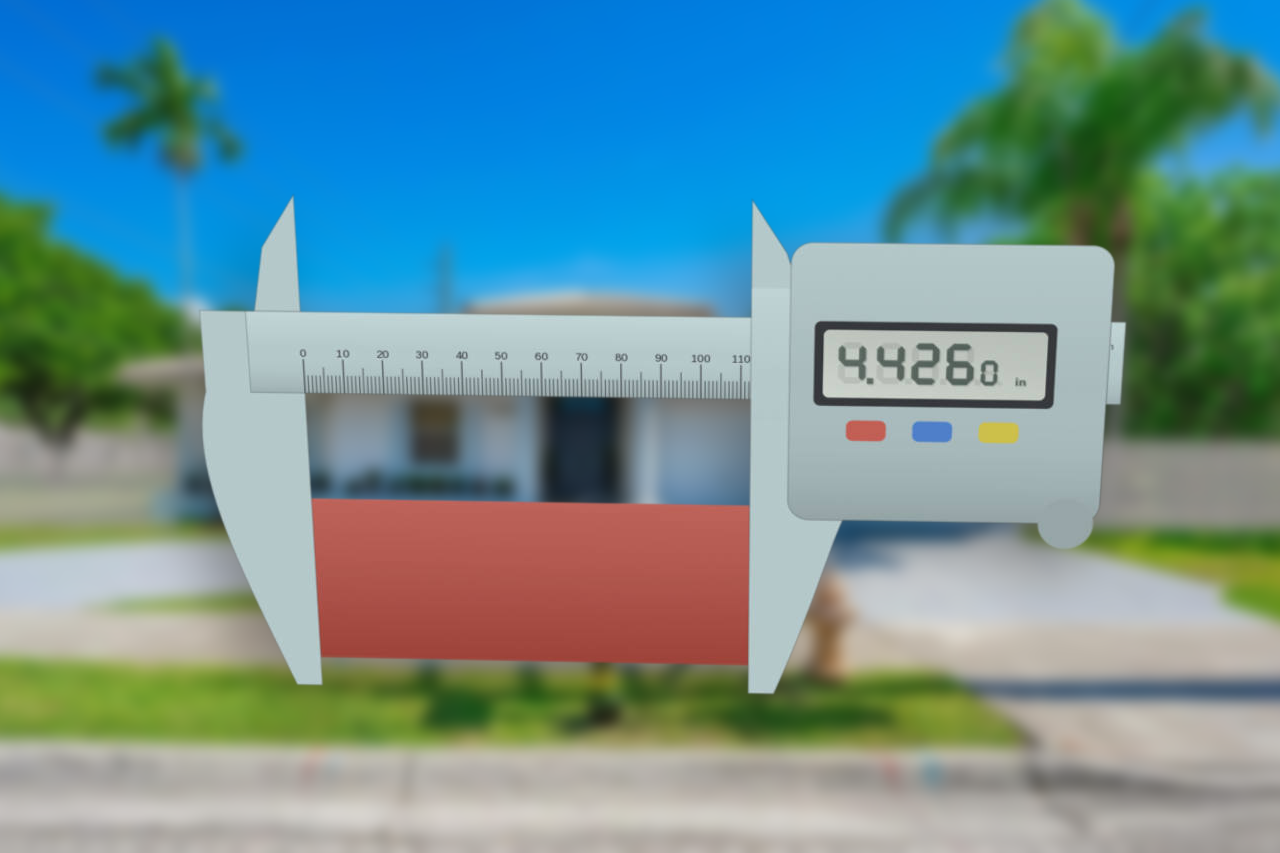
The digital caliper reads 4.4260 in
